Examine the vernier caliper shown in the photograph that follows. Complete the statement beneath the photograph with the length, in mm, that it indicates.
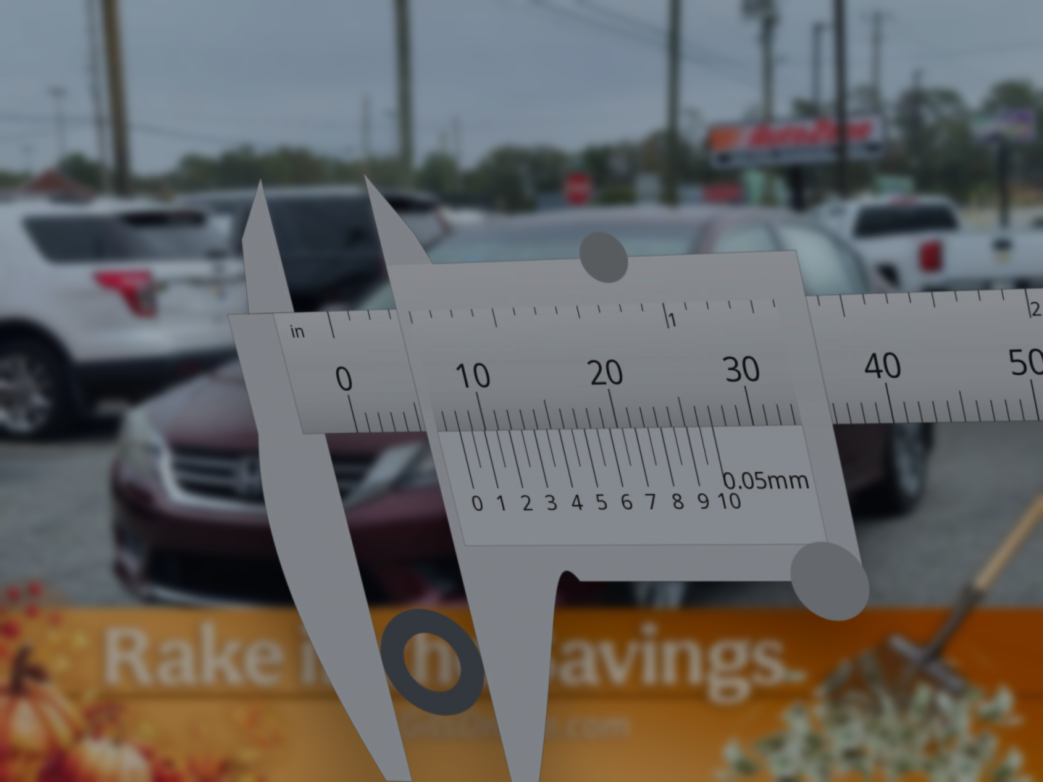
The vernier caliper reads 8.0 mm
